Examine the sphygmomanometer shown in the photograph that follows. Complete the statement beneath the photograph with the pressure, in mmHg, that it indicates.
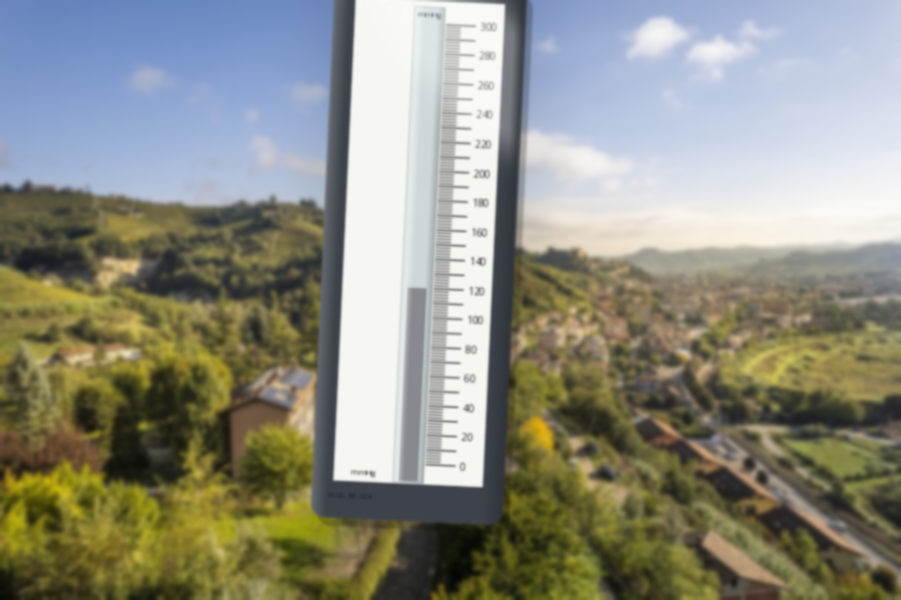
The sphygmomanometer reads 120 mmHg
